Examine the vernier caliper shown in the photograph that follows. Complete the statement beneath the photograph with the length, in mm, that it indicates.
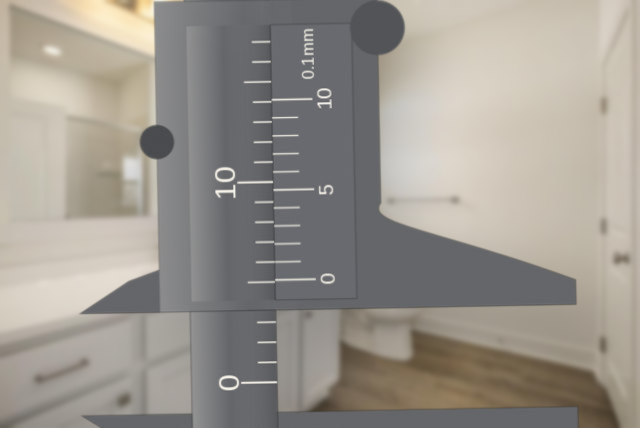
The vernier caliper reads 5.1 mm
